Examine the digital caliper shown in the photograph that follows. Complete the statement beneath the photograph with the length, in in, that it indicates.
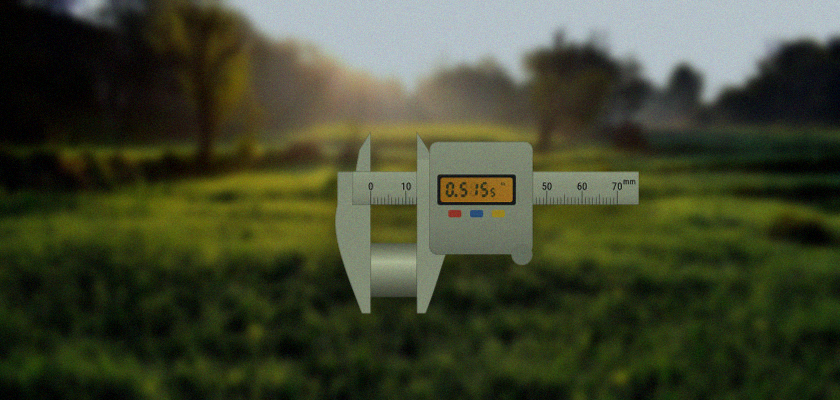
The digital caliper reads 0.5155 in
